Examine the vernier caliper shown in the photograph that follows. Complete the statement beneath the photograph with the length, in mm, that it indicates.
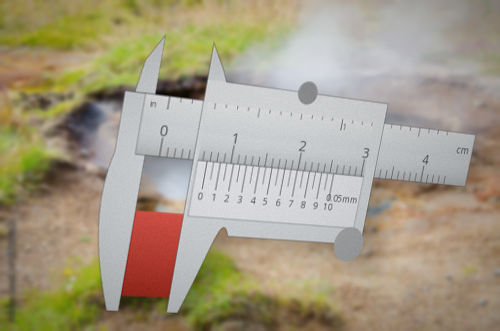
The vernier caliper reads 6.6 mm
